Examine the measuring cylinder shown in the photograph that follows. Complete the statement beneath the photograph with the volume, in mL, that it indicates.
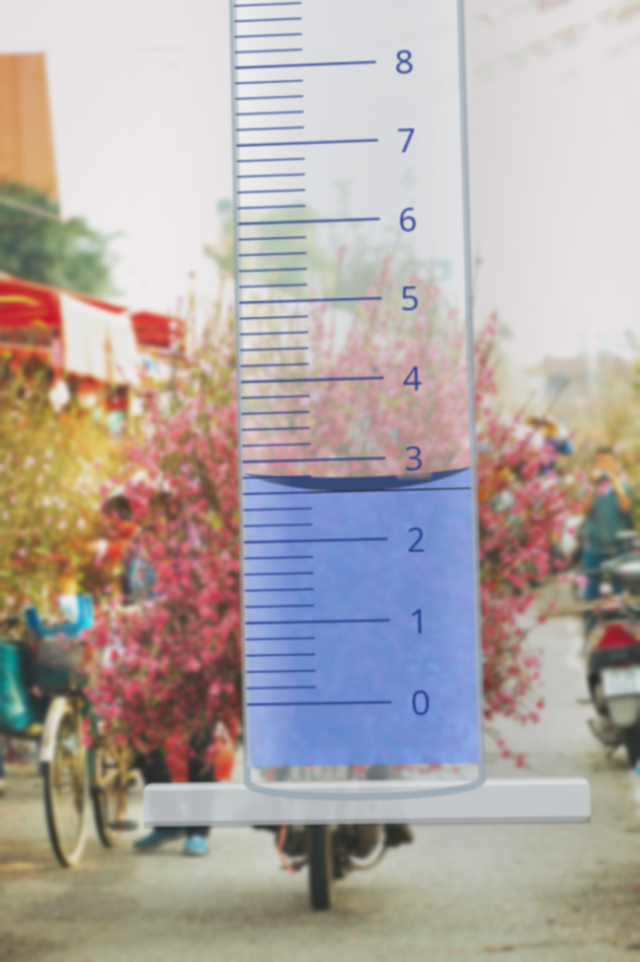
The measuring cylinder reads 2.6 mL
